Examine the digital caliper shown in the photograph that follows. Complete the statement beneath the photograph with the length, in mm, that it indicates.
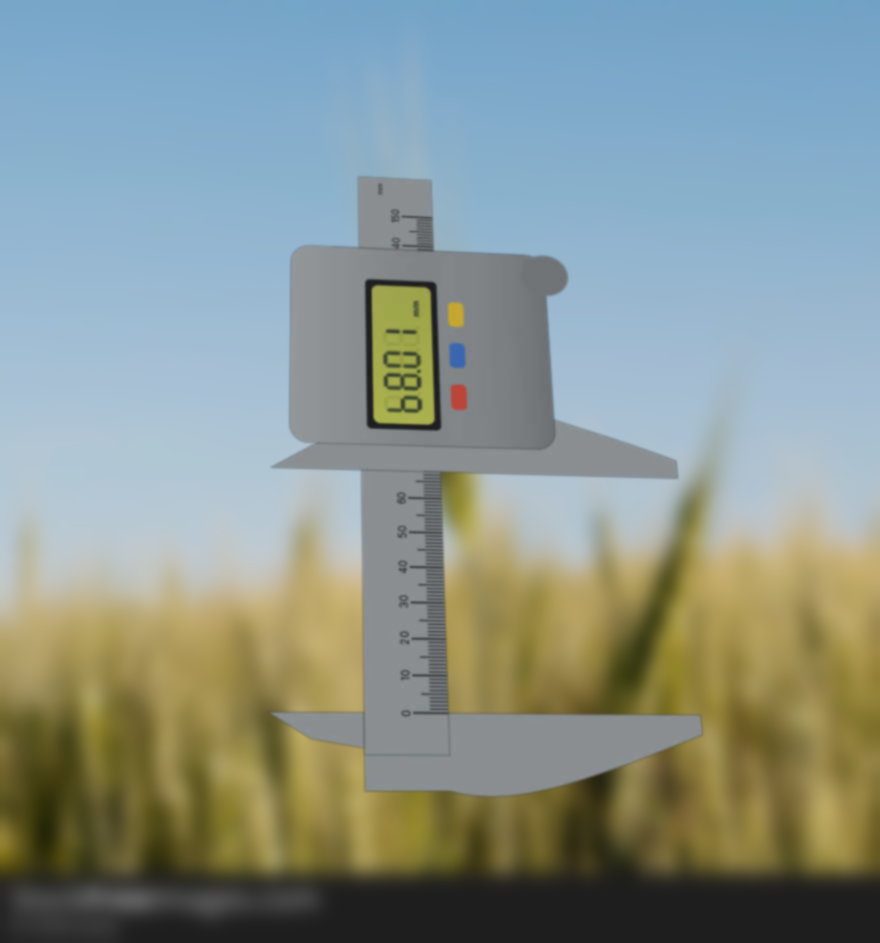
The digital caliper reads 68.01 mm
